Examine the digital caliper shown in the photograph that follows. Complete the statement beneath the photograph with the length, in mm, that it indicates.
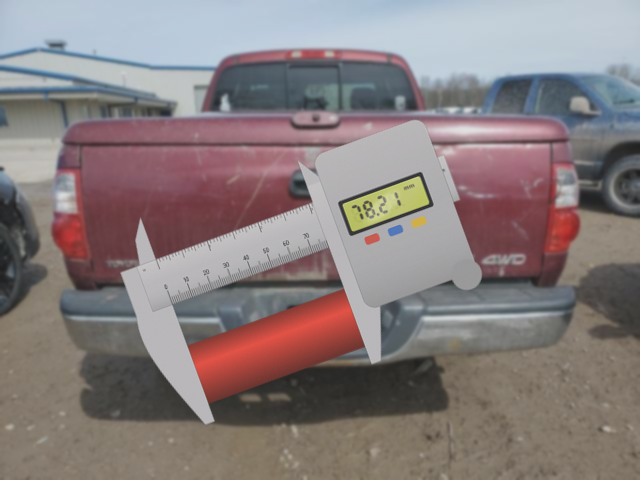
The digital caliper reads 78.21 mm
